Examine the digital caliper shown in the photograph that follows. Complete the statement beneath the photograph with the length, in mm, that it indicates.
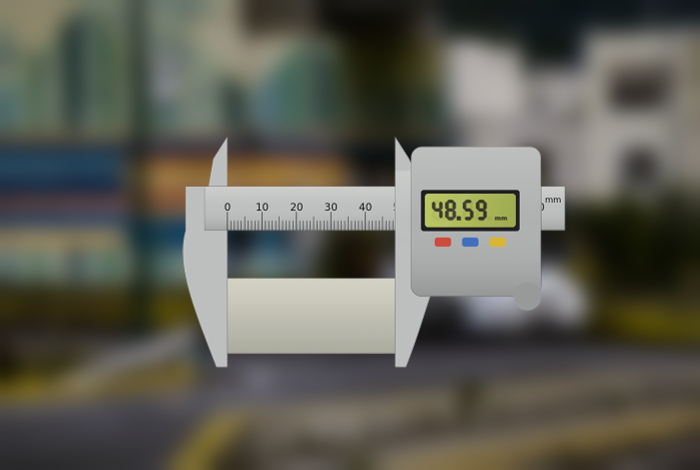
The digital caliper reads 48.59 mm
